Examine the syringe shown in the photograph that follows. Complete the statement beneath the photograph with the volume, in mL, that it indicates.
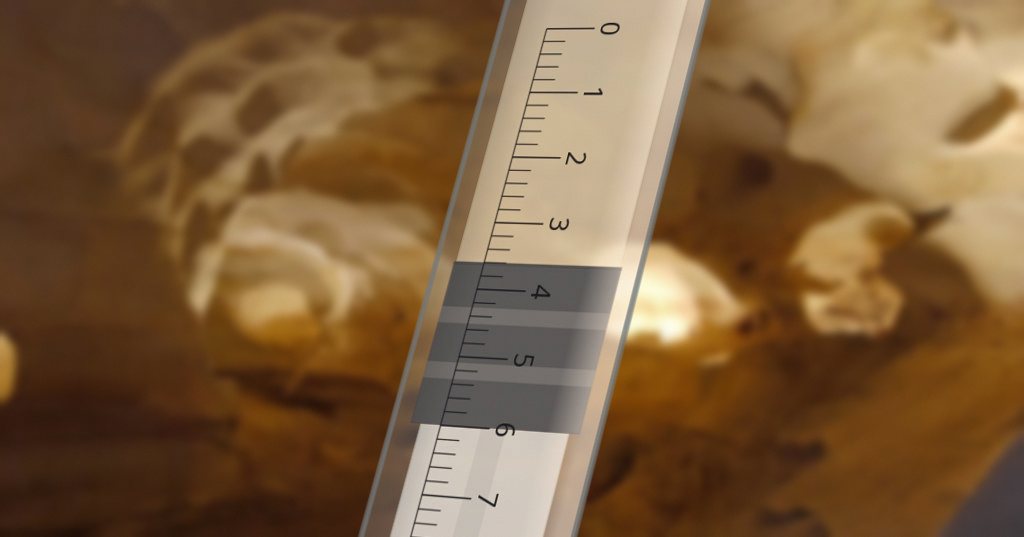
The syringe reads 3.6 mL
